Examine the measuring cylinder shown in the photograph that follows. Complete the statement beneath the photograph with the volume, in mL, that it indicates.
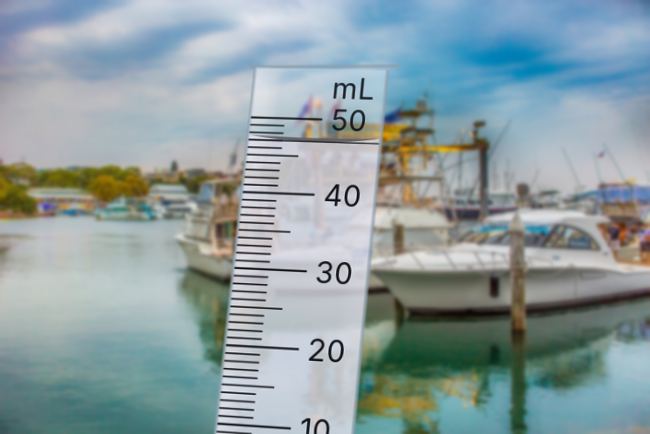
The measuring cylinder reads 47 mL
